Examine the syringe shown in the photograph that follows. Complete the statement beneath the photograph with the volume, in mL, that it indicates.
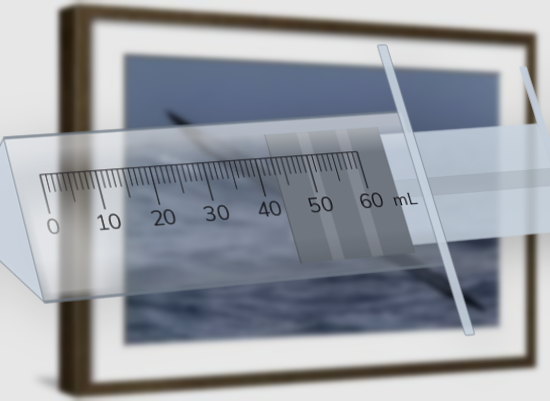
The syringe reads 43 mL
